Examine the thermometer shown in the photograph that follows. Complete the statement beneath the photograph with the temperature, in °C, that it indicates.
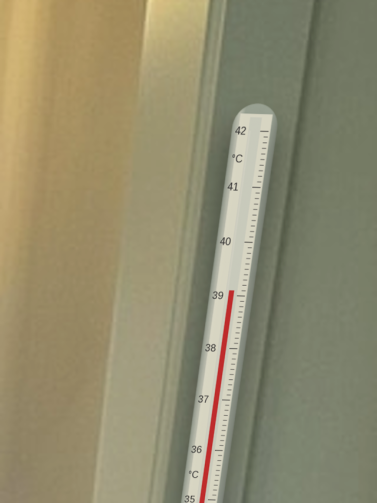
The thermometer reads 39.1 °C
